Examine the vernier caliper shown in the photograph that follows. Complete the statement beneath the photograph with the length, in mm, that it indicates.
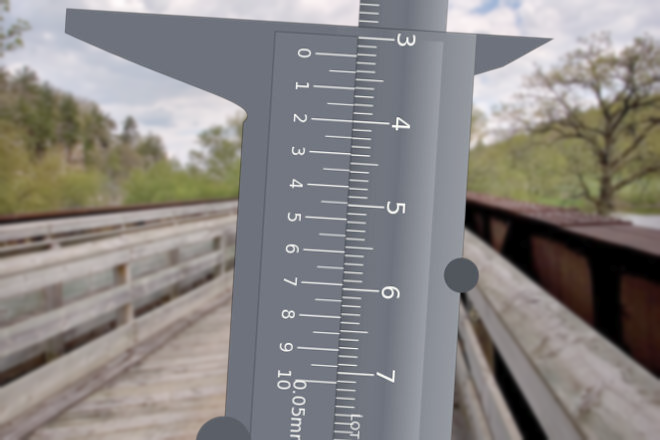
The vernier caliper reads 32.2 mm
